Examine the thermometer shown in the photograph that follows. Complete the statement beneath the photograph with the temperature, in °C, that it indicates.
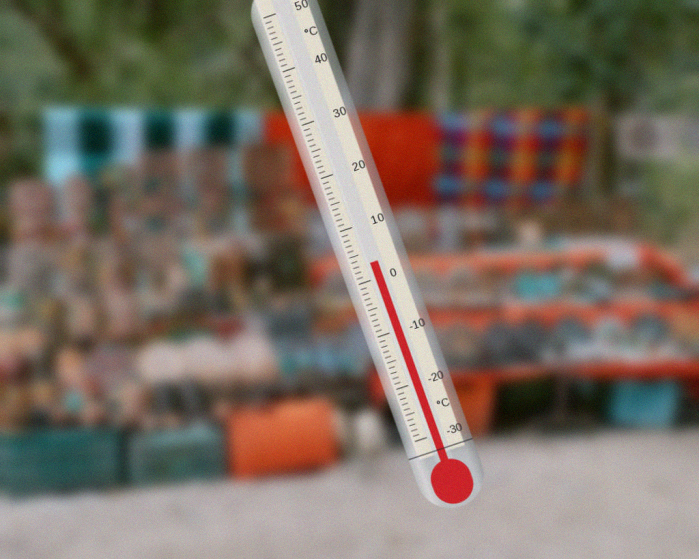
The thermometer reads 3 °C
